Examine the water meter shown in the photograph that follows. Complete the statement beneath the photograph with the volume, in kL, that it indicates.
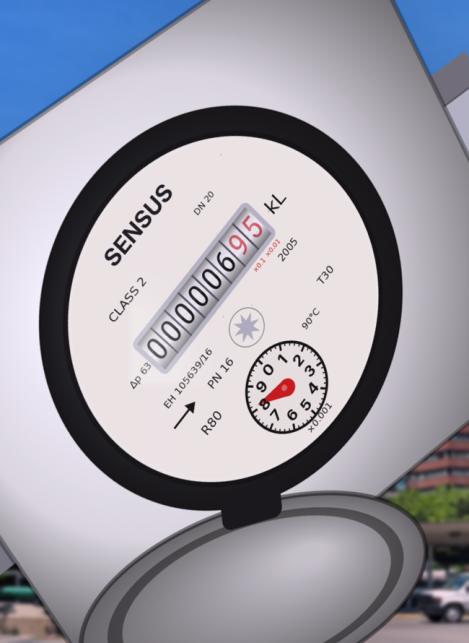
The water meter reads 6.958 kL
